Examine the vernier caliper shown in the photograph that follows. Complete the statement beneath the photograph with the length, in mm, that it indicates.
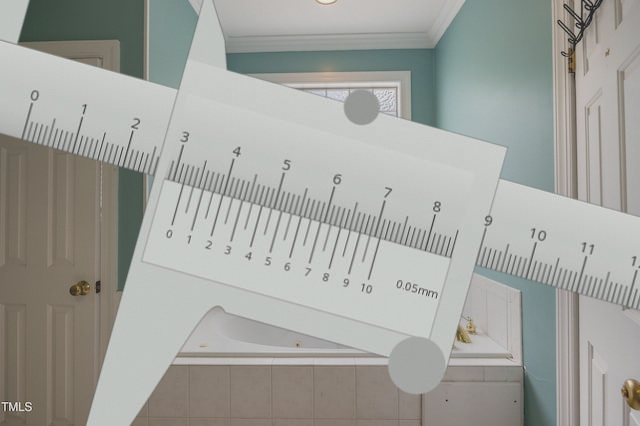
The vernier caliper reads 32.0 mm
